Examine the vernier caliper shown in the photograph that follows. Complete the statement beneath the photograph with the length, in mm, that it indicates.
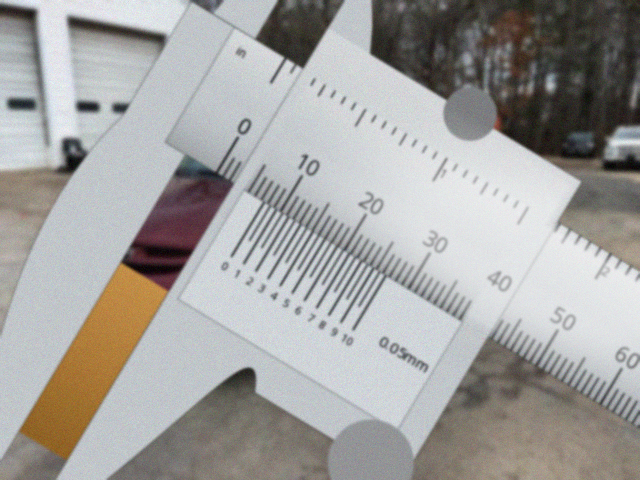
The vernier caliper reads 7.5 mm
